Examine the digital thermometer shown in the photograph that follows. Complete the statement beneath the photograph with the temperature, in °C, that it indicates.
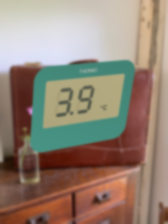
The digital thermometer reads 3.9 °C
